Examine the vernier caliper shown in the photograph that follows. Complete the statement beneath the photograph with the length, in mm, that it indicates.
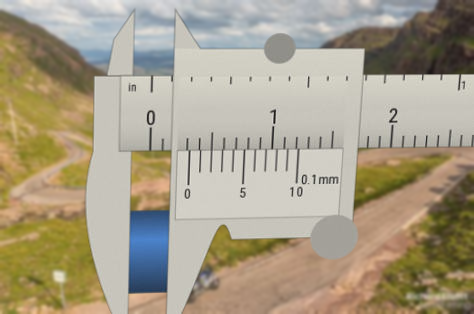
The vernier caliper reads 3.2 mm
